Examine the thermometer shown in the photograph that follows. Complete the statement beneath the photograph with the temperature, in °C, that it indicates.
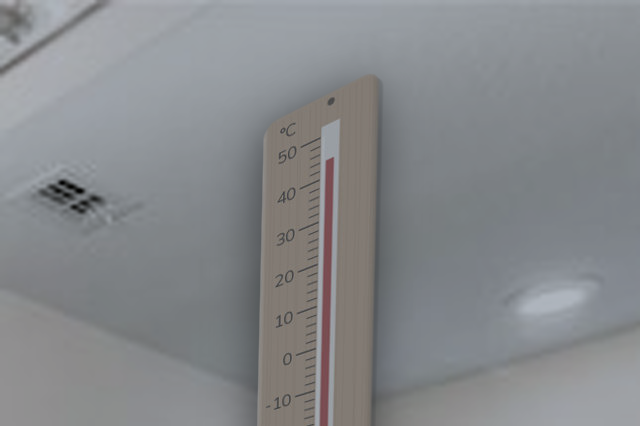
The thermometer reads 44 °C
